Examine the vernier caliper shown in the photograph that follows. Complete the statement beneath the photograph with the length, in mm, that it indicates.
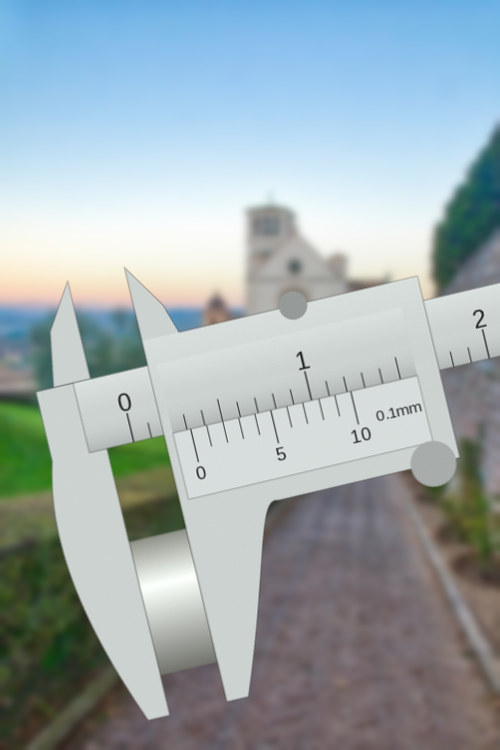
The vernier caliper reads 3.2 mm
